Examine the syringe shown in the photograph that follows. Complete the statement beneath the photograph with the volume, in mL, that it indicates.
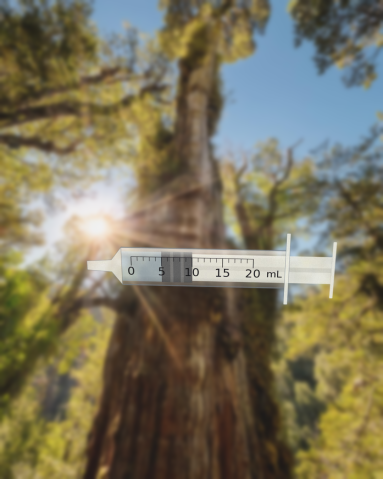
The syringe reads 5 mL
